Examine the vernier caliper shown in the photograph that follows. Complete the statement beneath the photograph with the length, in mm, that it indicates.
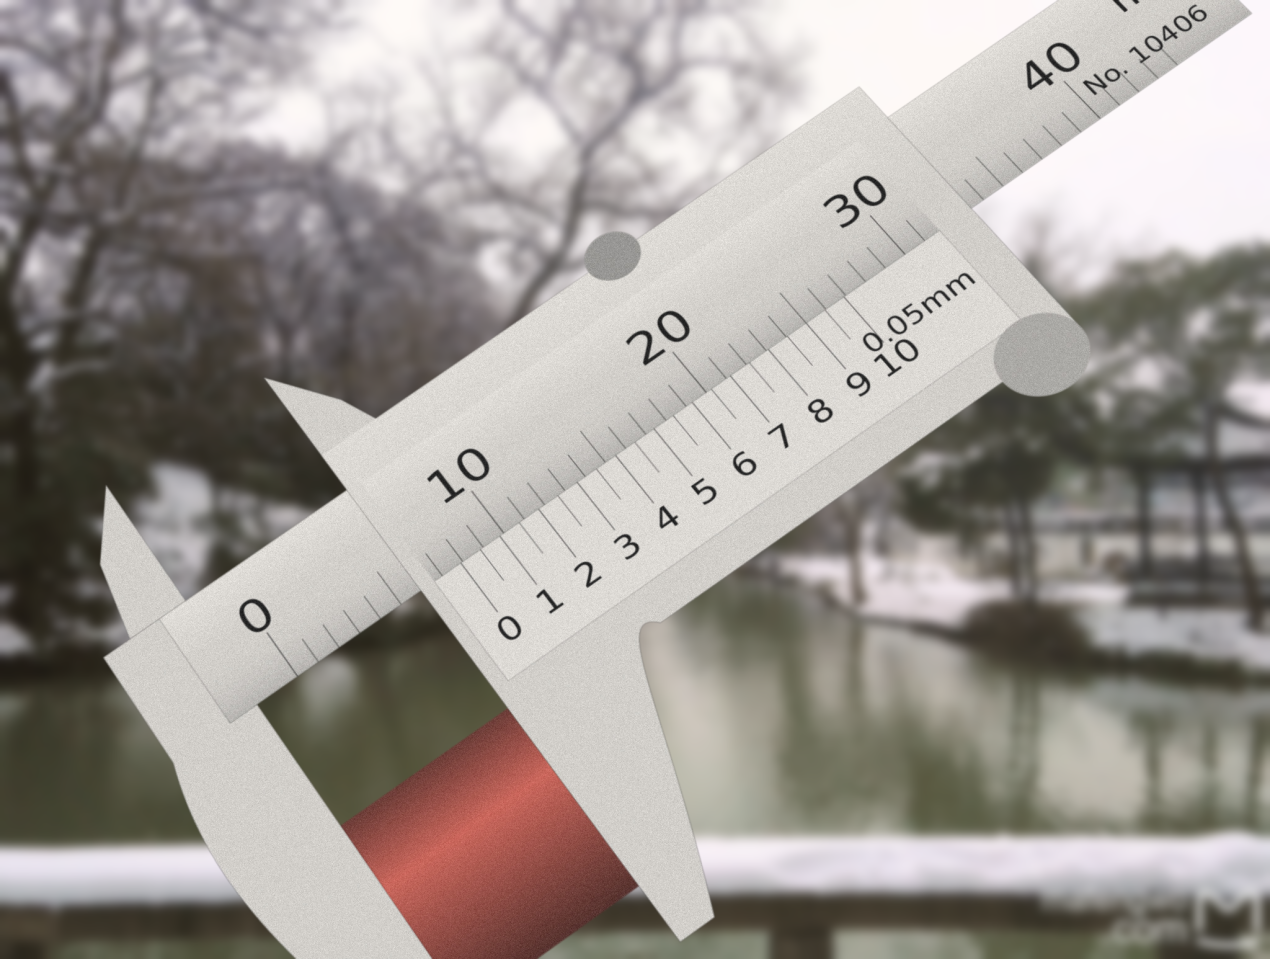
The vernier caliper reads 7.90 mm
